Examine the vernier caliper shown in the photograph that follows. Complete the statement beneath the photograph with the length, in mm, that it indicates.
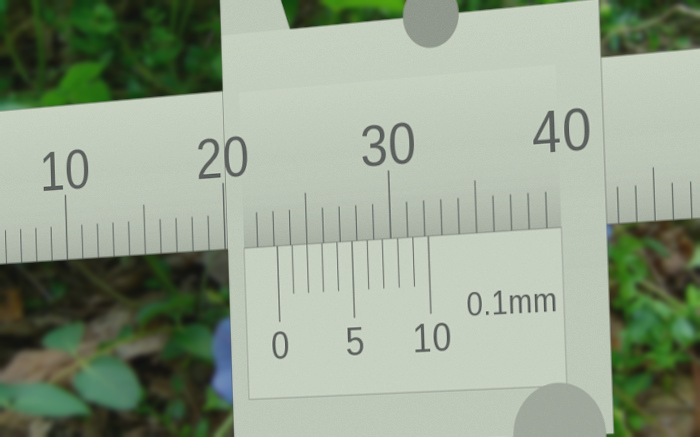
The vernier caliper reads 23.2 mm
